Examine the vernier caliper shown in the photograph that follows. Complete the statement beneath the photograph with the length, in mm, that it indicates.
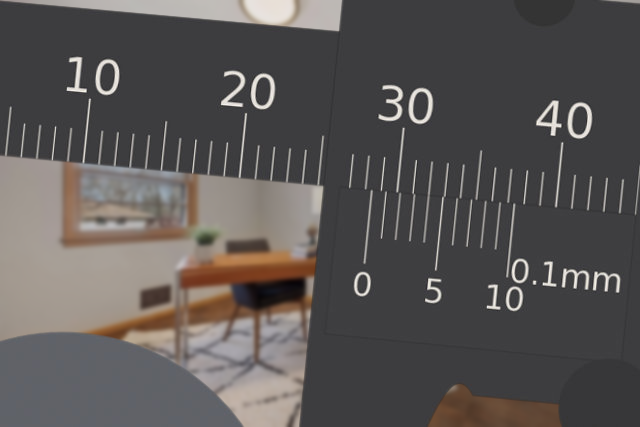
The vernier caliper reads 28.4 mm
